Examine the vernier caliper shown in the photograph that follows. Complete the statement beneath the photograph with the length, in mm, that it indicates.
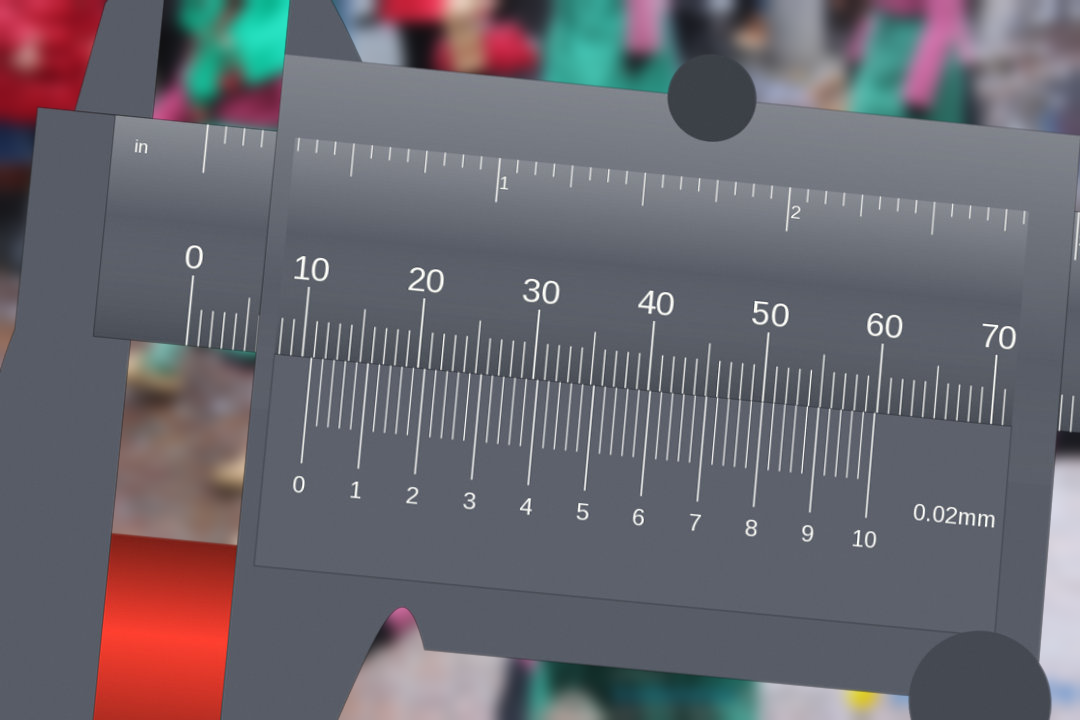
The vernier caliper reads 10.8 mm
